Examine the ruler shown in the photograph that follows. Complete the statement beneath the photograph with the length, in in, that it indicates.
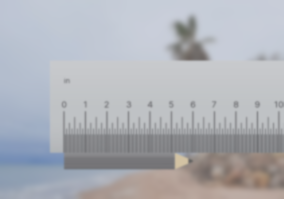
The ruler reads 6 in
